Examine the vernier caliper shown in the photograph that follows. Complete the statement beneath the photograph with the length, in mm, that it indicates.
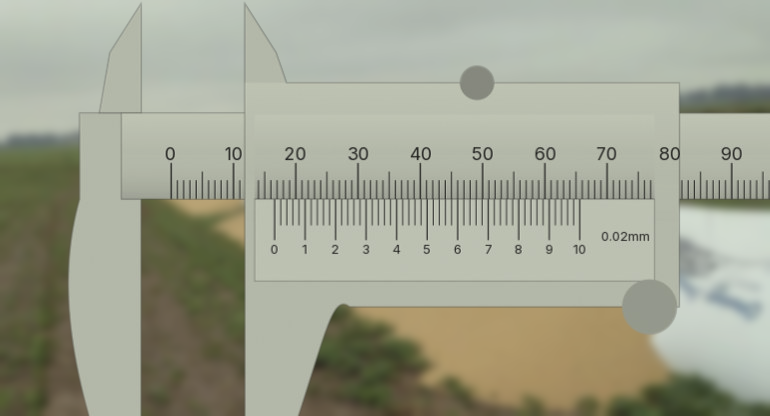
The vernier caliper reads 16.6 mm
